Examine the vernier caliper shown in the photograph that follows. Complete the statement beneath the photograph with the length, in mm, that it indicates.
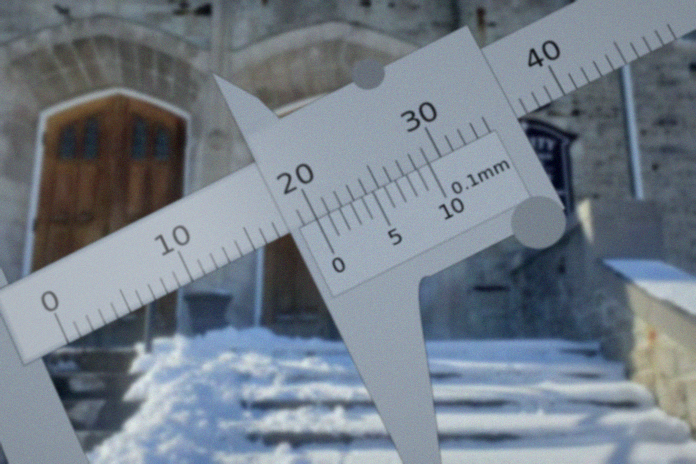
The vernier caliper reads 20.0 mm
